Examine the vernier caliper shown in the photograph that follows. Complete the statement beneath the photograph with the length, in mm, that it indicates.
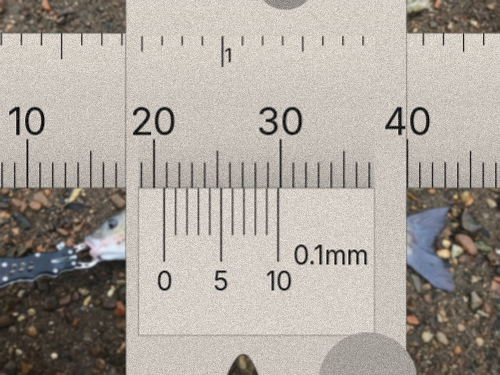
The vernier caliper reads 20.8 mm
